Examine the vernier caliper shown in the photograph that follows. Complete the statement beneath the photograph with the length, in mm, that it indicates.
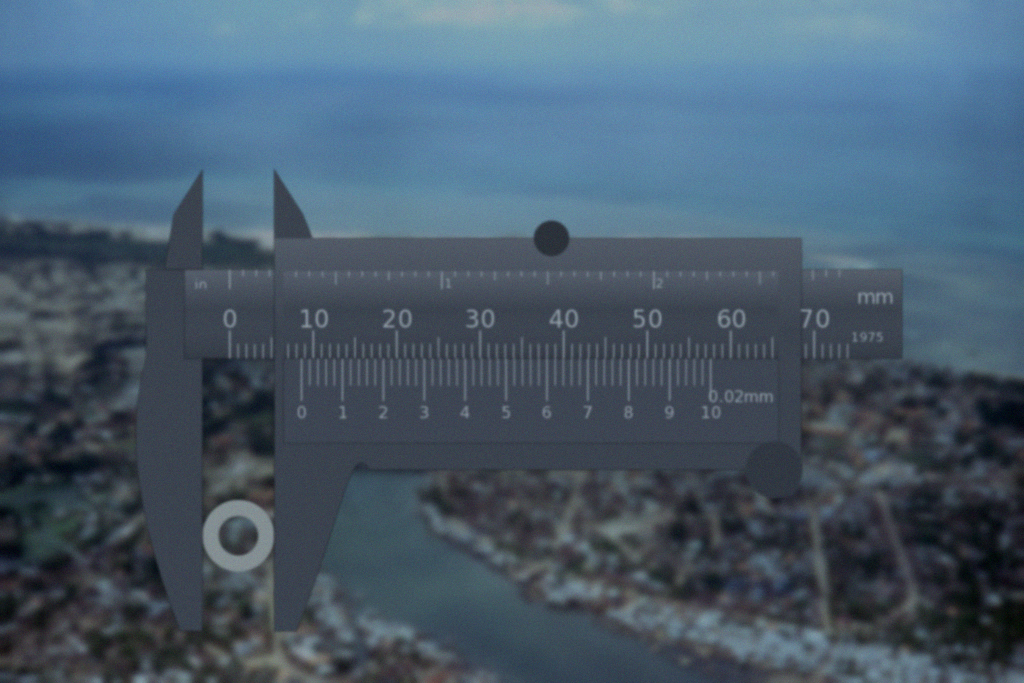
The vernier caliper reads 8.6 mm
